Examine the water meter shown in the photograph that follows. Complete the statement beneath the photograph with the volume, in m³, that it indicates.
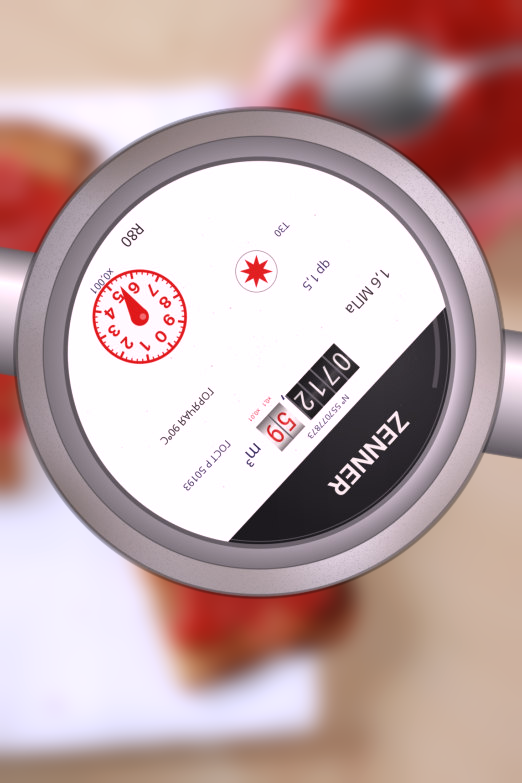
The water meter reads 712.595 m³
